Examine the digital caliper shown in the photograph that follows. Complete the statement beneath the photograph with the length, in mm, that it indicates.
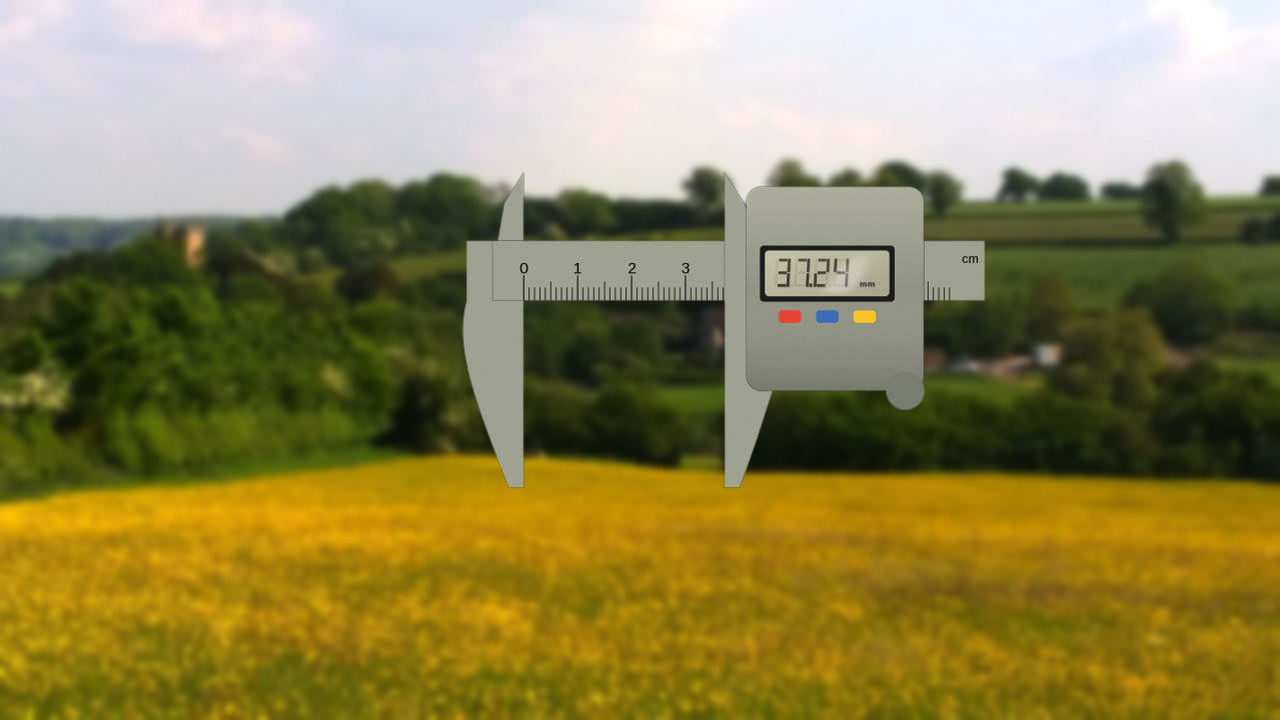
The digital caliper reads 37.24 mm
